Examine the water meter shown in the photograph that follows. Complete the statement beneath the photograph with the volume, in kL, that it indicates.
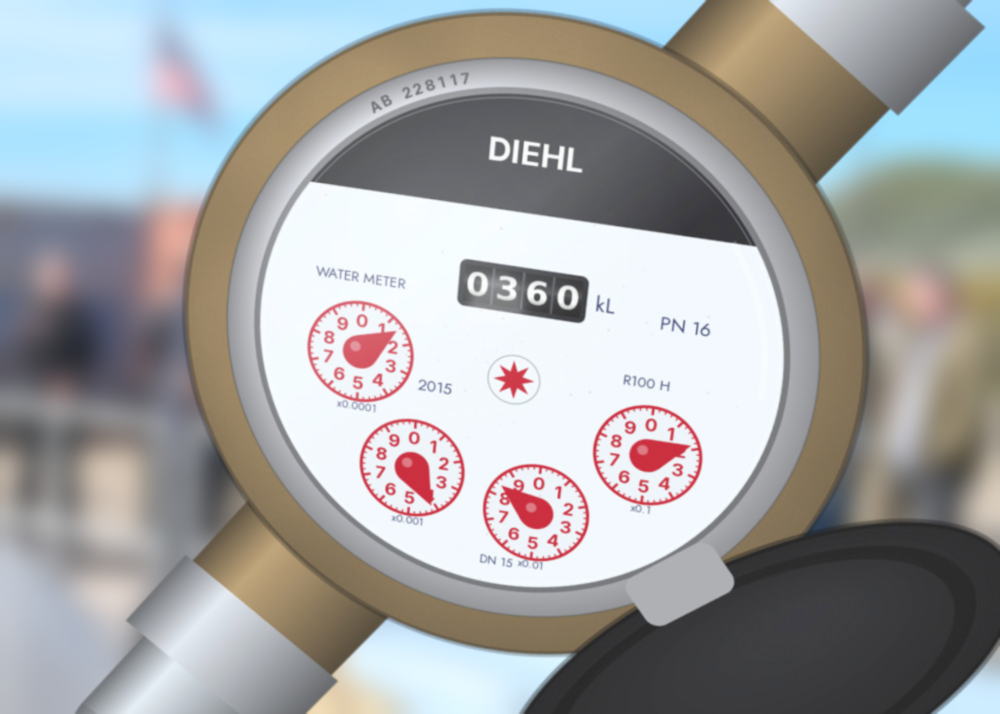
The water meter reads 360.1841 kL
